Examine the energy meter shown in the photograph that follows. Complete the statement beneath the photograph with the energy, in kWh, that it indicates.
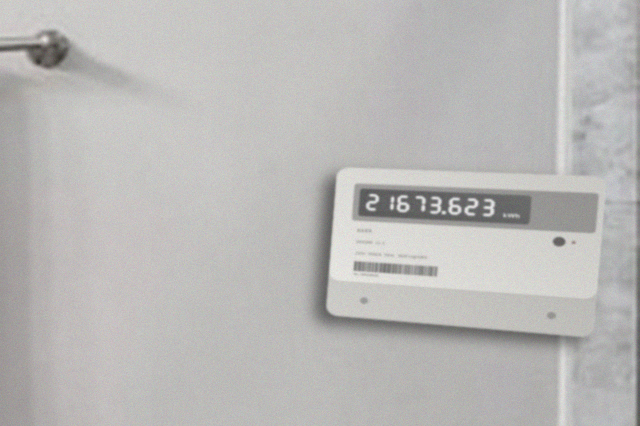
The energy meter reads 21673.623 kWh
